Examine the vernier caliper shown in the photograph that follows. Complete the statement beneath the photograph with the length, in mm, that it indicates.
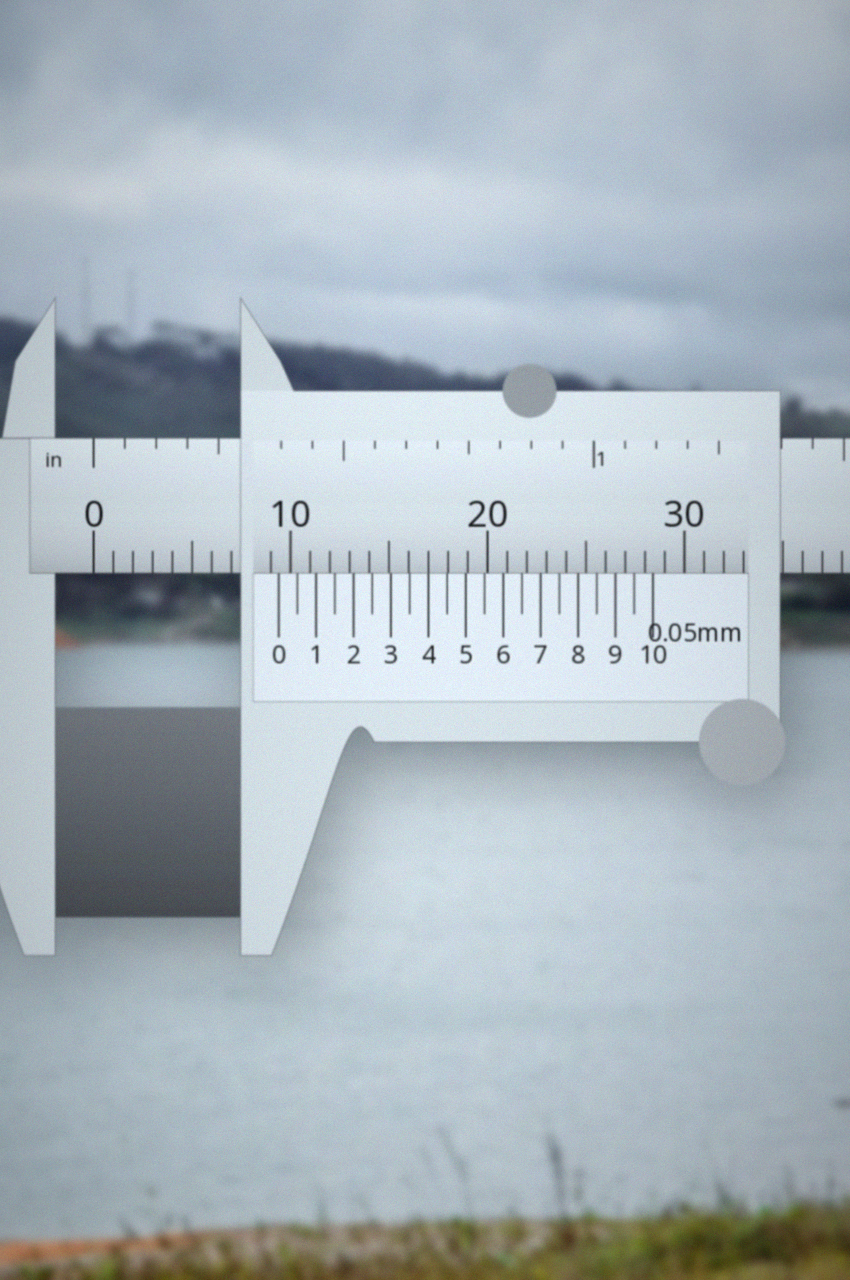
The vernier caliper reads 9.4 mm
